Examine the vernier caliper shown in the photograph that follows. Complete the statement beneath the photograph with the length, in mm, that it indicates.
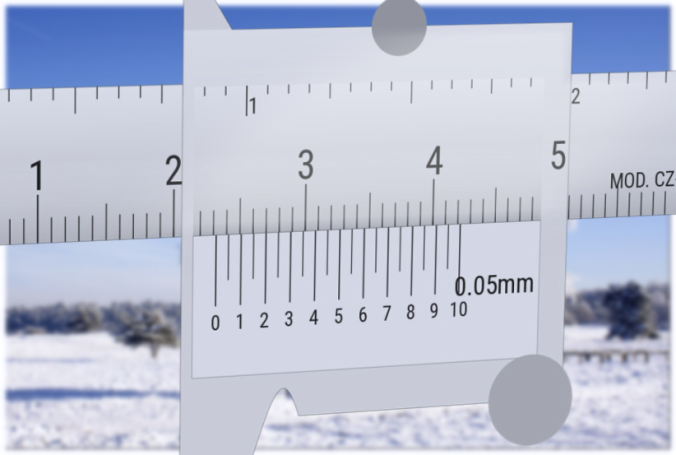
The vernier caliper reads 23.2 mm
